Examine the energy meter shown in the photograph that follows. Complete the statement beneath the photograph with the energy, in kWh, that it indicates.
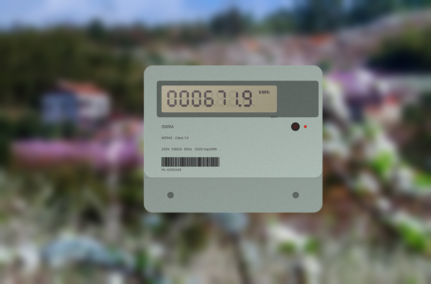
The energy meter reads 671.9 kWh
